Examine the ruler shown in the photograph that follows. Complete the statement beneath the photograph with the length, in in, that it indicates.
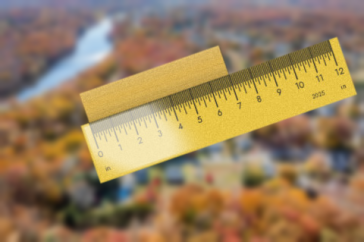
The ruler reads 7 in
